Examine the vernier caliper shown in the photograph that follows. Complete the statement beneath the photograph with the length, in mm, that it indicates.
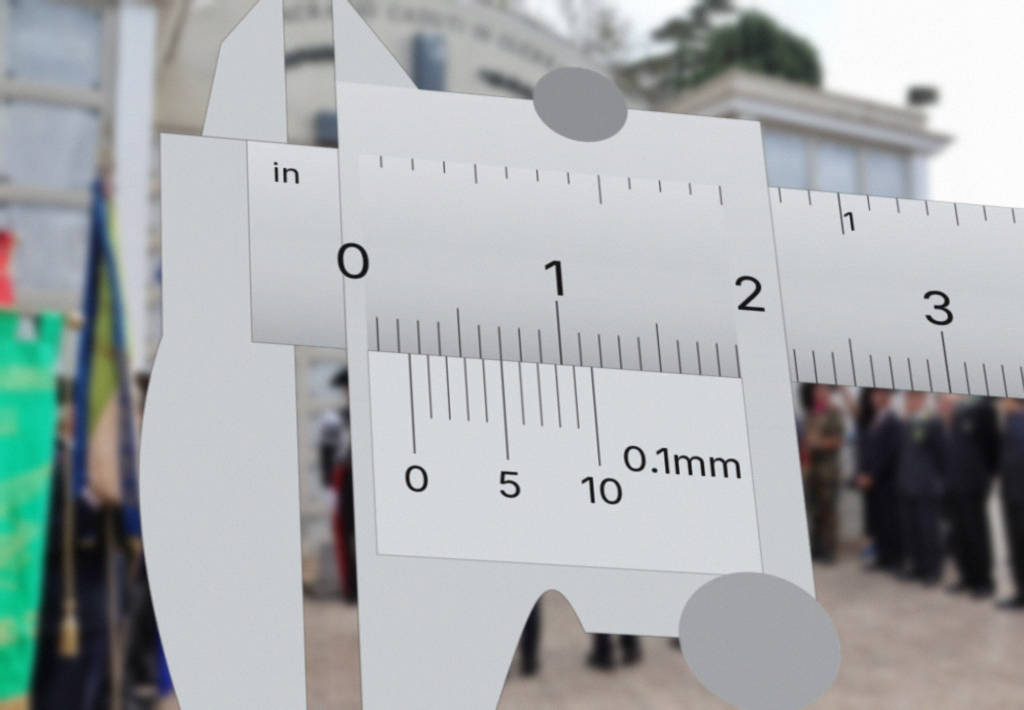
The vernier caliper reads 2.5 mm
